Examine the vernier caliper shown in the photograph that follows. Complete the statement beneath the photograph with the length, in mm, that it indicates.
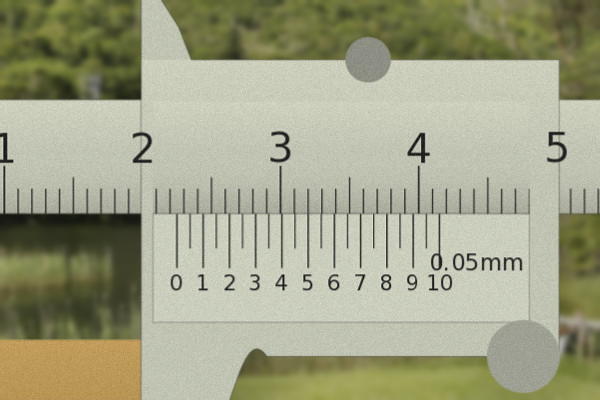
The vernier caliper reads 22.5 mm
